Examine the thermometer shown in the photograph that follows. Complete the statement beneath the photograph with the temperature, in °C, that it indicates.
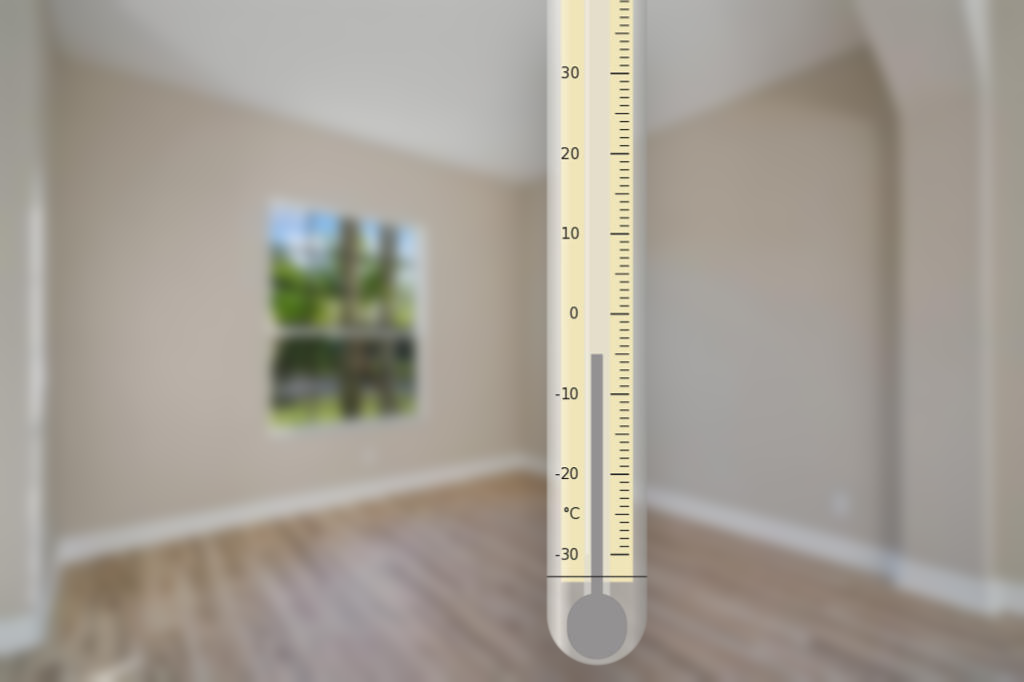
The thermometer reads -5 °C
